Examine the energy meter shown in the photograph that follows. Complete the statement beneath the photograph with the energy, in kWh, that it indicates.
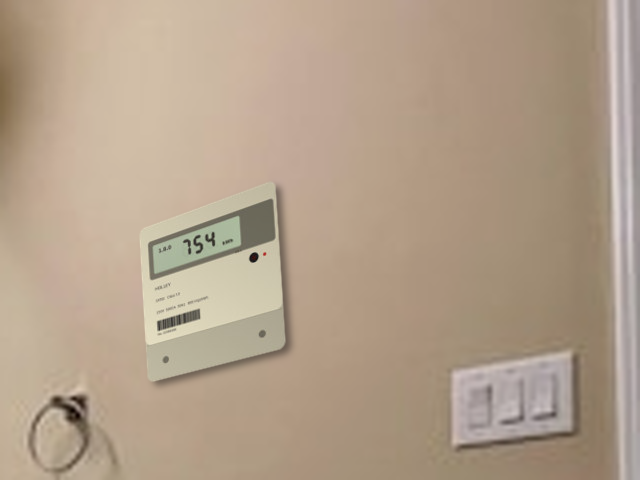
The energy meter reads 754 kWh
